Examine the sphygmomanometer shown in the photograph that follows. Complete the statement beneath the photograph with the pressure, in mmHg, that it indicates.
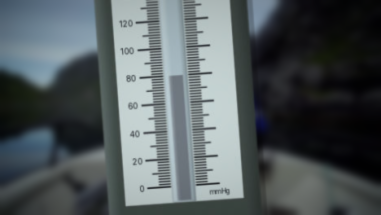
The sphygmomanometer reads 80 mmHg
